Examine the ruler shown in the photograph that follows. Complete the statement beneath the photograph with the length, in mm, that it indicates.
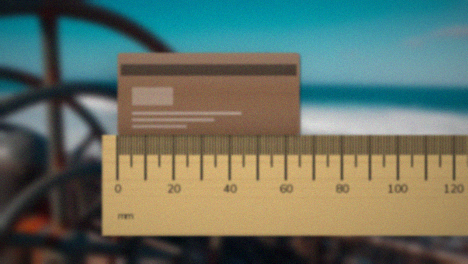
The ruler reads 65 mm
